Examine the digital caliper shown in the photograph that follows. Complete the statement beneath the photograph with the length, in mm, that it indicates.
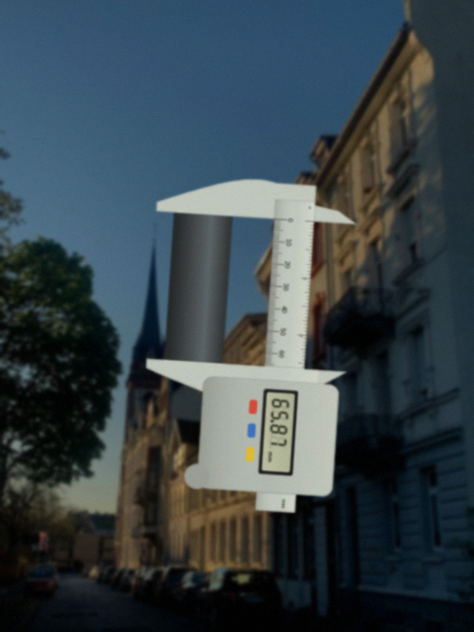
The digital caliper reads 65.87 mm
